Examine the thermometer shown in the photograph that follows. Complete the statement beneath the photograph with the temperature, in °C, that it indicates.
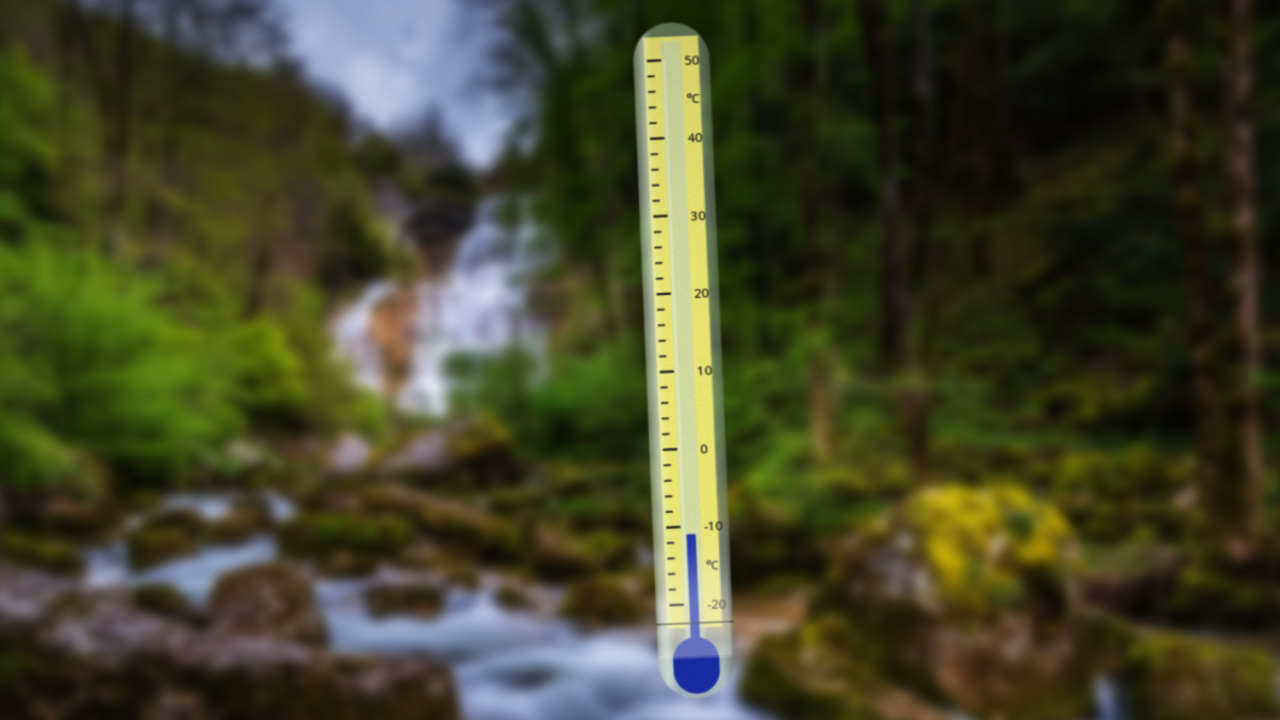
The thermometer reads -11 °C
